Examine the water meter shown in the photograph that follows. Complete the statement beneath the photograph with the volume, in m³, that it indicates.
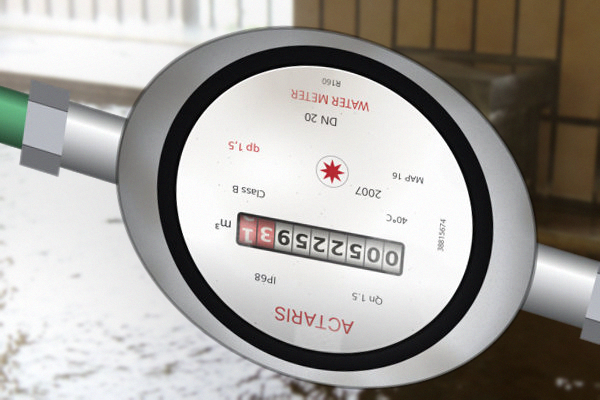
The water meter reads 52259.31 m³
